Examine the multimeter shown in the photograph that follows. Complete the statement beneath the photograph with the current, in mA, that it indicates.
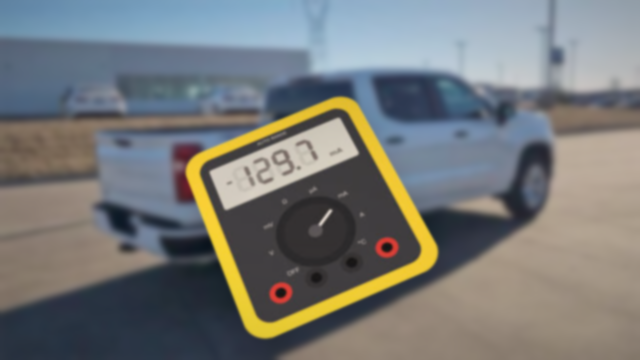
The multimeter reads -129.7 mA
